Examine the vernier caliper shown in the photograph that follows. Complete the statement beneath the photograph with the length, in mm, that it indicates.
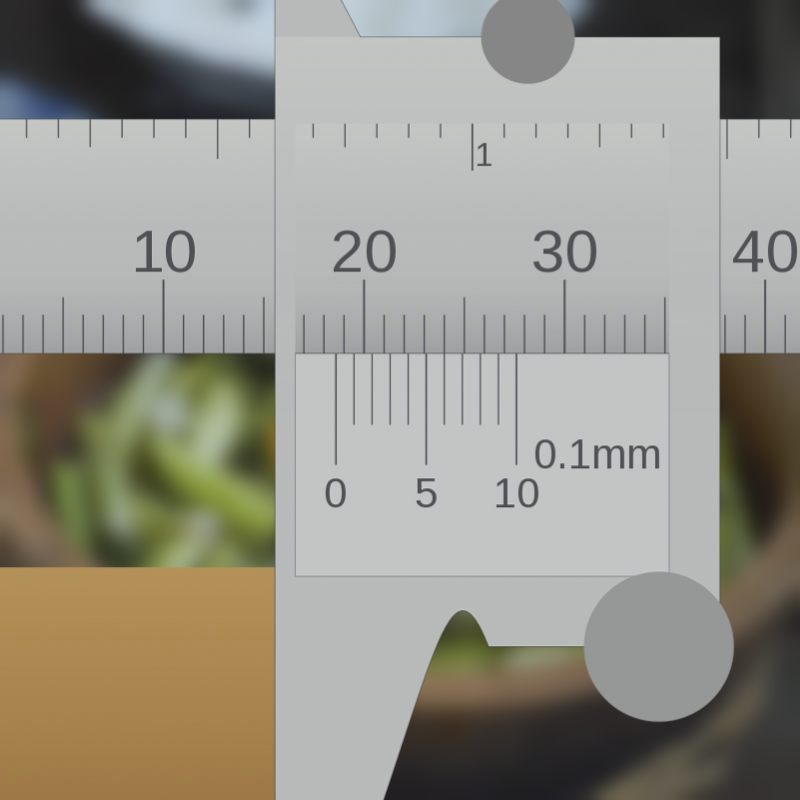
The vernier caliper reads 18.6 mm
